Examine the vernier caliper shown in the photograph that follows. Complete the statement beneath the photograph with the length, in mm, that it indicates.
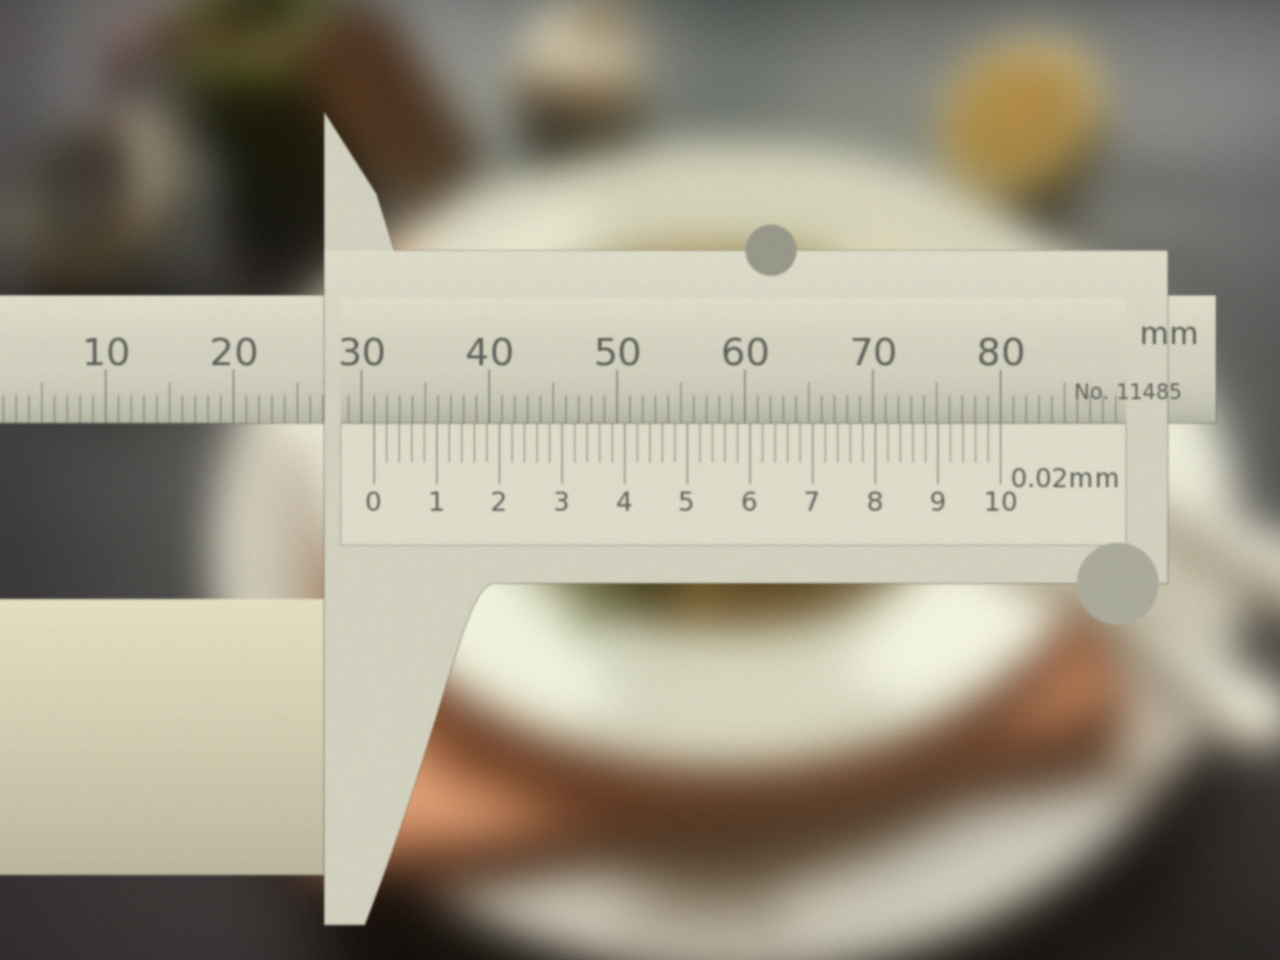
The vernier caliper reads 31.0 mm
